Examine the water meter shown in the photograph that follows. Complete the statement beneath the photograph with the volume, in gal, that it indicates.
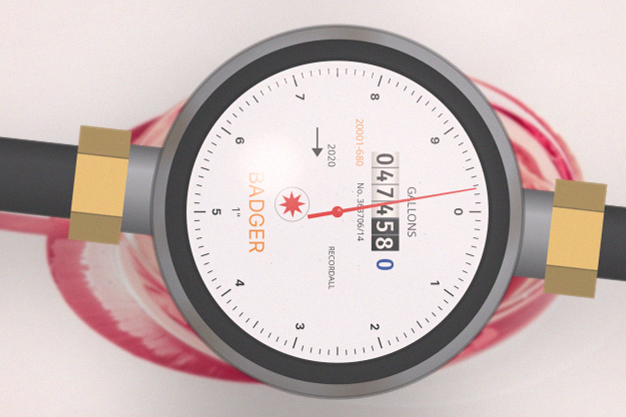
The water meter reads 474579.7 gal
